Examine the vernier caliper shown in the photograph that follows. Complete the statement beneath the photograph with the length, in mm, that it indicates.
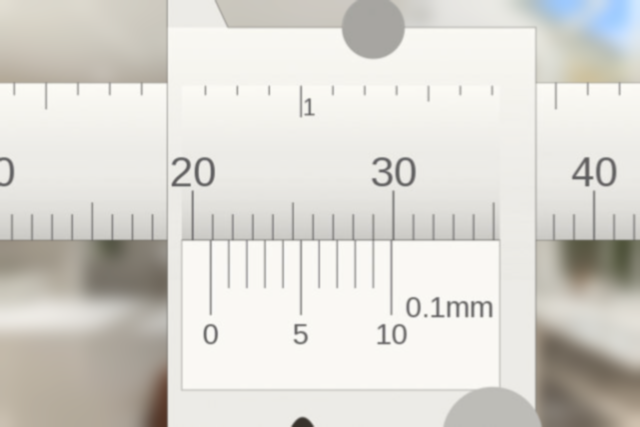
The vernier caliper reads 20.9 mm
